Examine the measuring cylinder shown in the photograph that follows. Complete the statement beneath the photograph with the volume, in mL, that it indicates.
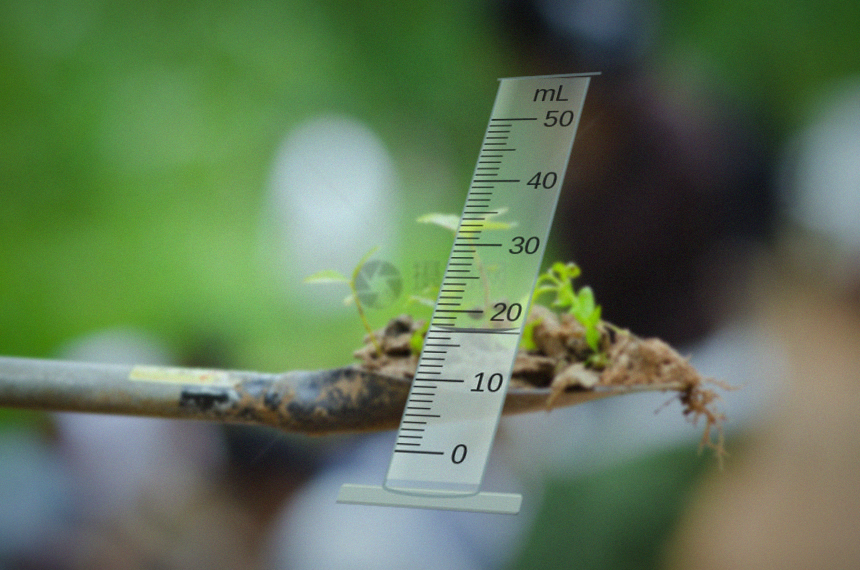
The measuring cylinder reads 17 mL
